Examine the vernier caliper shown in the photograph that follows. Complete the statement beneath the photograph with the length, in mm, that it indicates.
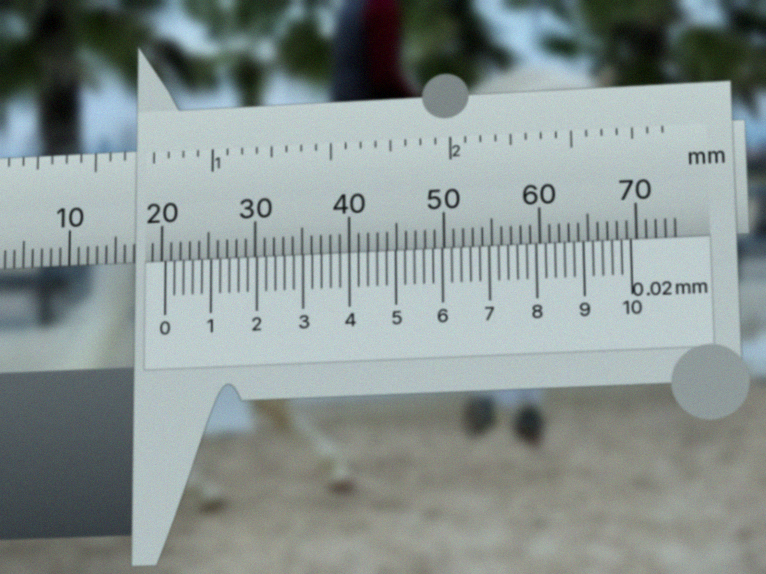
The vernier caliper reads 20.4 mm
